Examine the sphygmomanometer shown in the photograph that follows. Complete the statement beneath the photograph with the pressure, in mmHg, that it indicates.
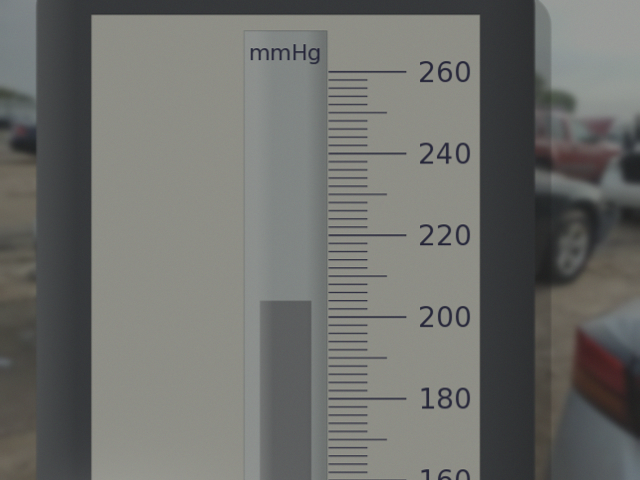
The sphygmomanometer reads 204 mmHg
